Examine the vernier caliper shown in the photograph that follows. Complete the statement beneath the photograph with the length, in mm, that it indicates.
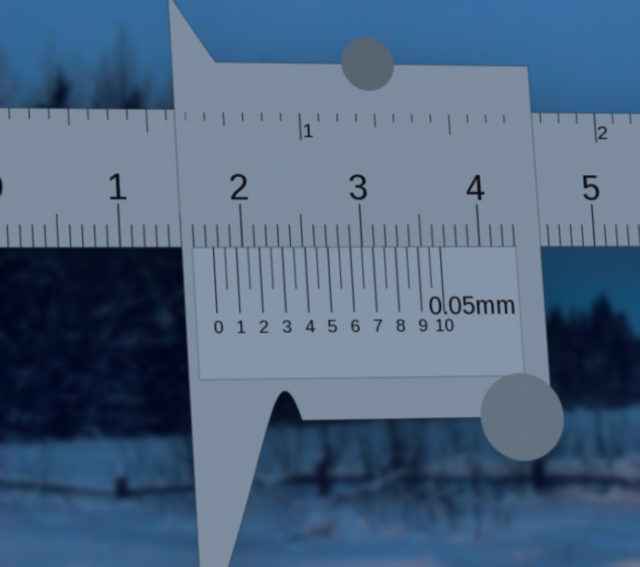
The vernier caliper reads 17.6 mm
